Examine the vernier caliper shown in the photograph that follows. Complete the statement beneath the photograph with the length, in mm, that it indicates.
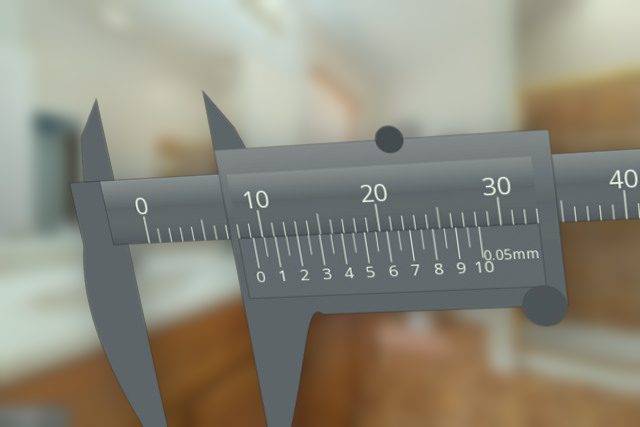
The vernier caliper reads 9.2 mm
